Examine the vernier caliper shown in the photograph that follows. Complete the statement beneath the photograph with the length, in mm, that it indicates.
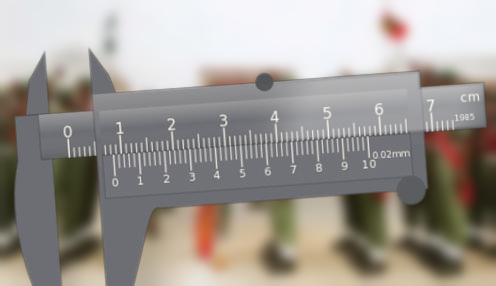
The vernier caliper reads 8.5 mm
